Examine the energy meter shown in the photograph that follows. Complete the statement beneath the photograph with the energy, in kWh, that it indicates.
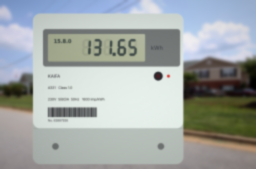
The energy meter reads 131.65 kWh
